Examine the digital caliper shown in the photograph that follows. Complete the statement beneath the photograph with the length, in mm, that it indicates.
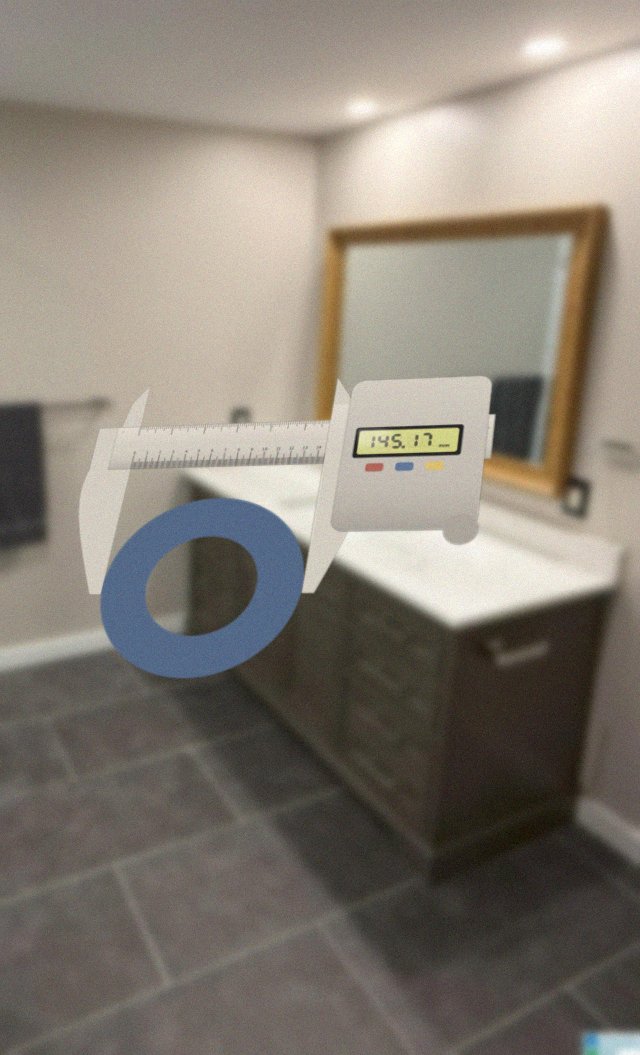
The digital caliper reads 145.17 mm
